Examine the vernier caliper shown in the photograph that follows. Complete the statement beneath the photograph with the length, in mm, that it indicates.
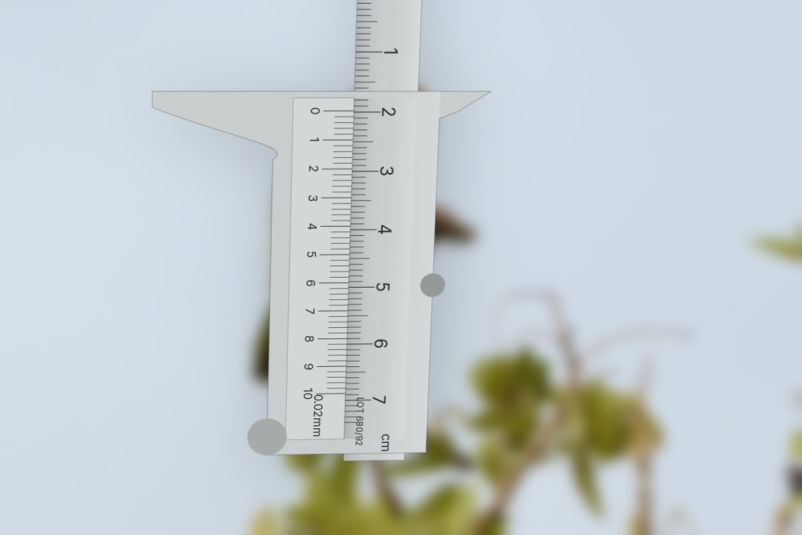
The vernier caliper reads 19.8 mm
